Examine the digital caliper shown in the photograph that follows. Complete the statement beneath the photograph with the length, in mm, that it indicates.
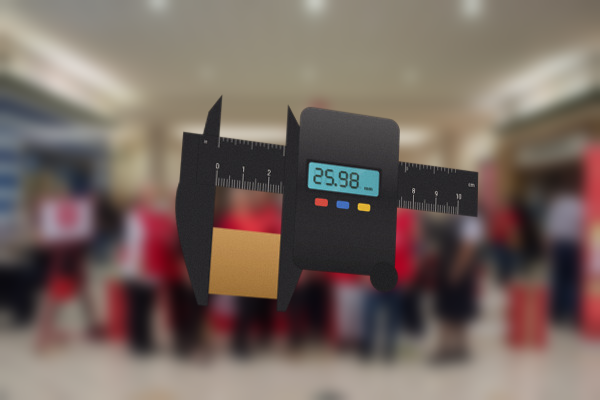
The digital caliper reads 25.98 mm
